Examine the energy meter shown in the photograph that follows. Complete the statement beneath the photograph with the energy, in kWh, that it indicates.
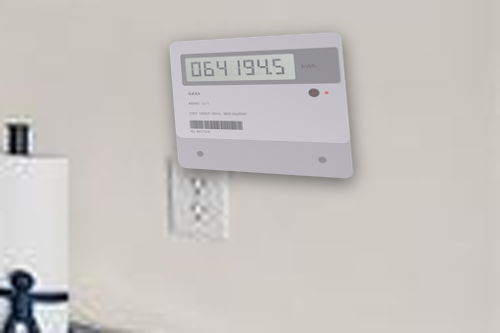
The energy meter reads 64194.5 kWh
